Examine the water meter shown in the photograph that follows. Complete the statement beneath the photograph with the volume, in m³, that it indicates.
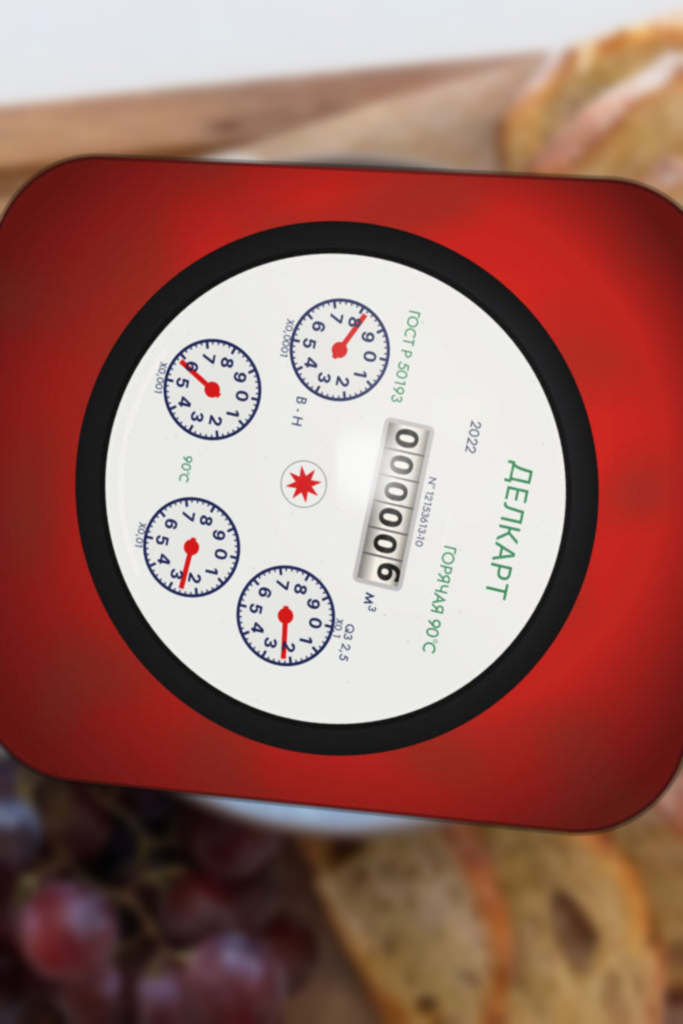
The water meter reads 6.2258 m³
